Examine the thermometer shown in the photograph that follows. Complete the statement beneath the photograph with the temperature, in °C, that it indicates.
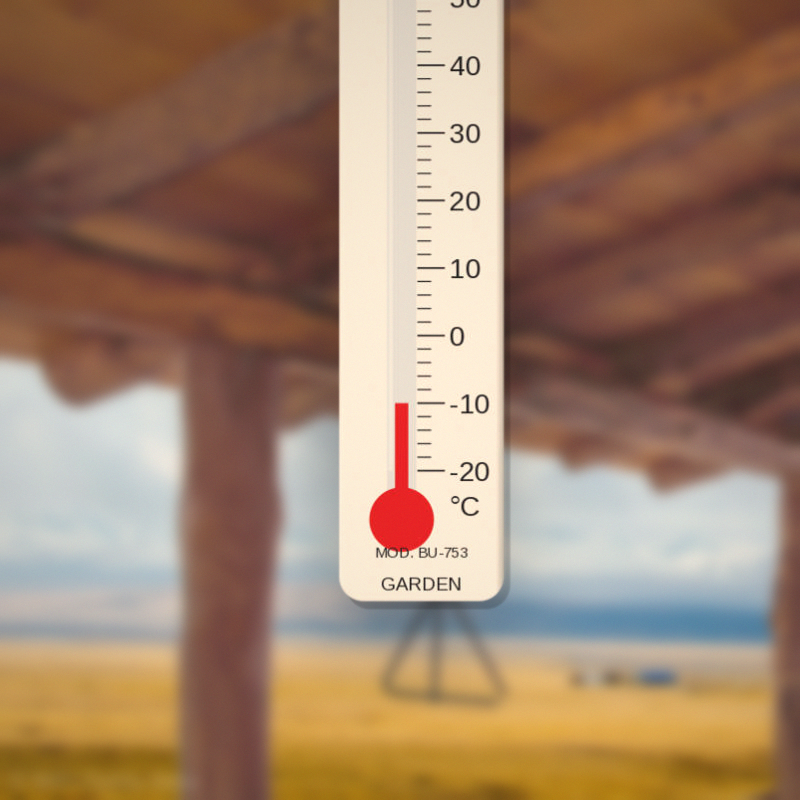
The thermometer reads -10 °C
